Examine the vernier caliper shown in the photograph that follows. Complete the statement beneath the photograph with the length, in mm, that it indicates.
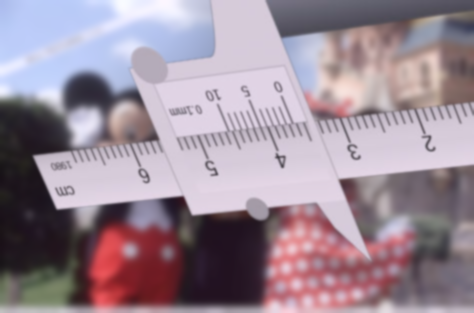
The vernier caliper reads 36.5 mm
